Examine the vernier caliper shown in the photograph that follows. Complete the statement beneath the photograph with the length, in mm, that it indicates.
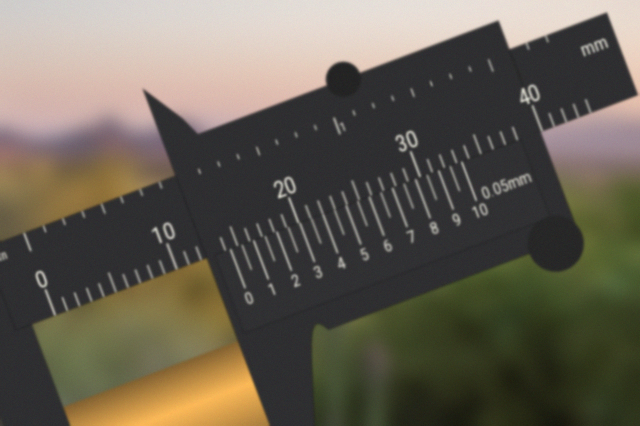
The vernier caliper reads 14.4 mm
